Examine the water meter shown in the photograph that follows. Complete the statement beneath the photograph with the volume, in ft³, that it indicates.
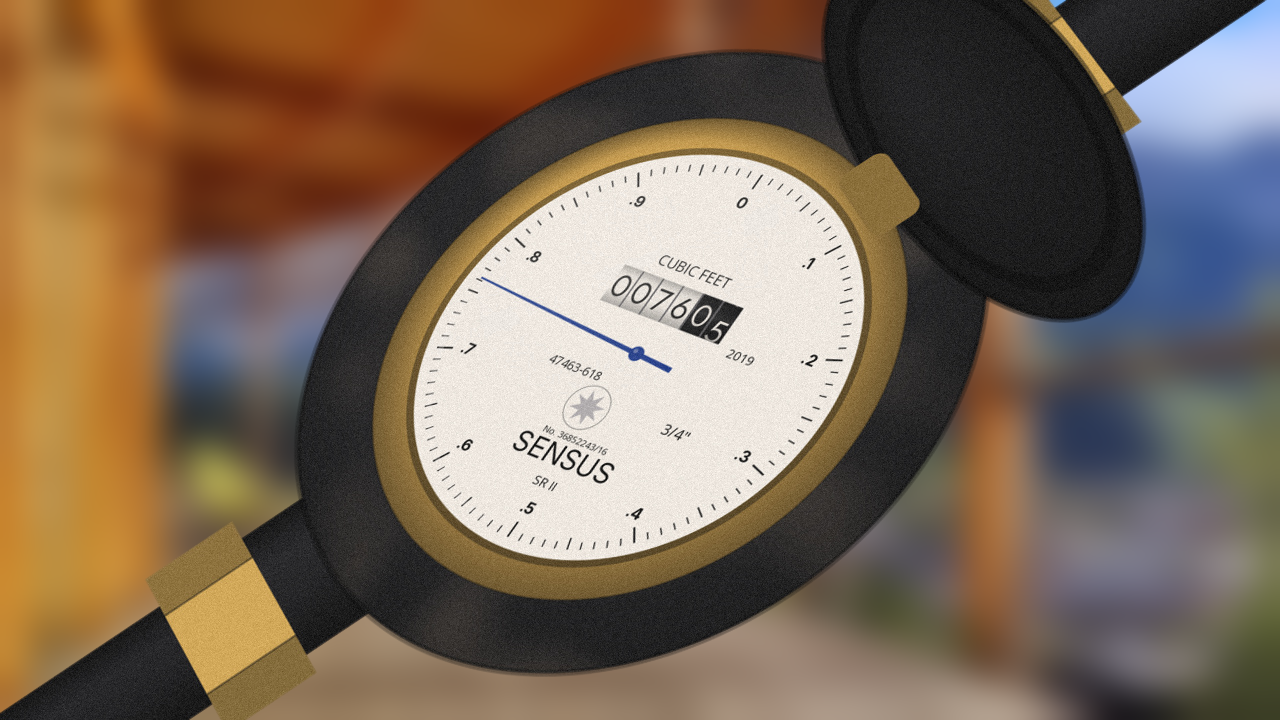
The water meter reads 7604.76 ft³
